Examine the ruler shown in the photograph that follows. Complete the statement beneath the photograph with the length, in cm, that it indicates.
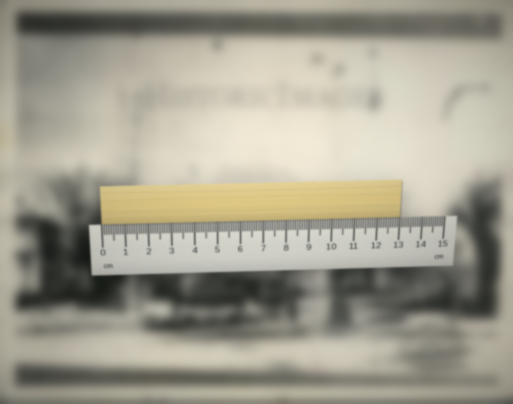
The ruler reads 13 cm
